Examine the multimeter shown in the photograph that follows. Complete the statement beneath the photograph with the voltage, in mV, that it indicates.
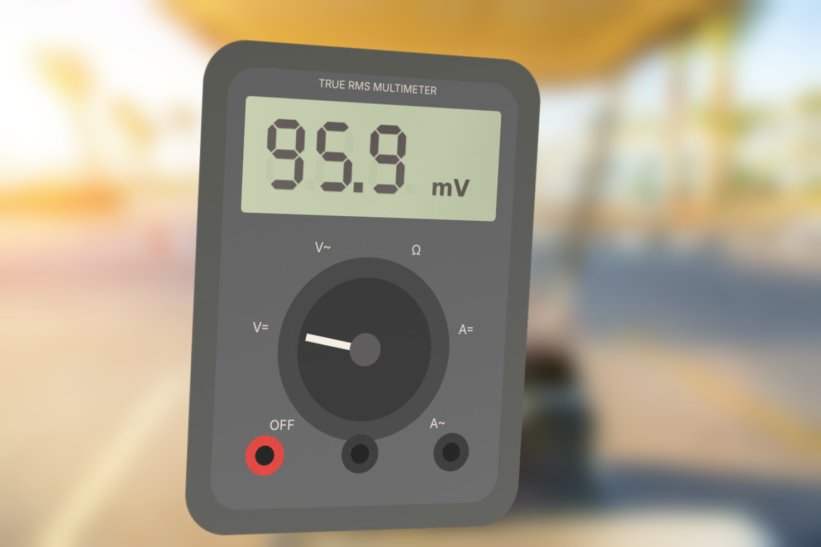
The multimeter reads 95.9 mV
